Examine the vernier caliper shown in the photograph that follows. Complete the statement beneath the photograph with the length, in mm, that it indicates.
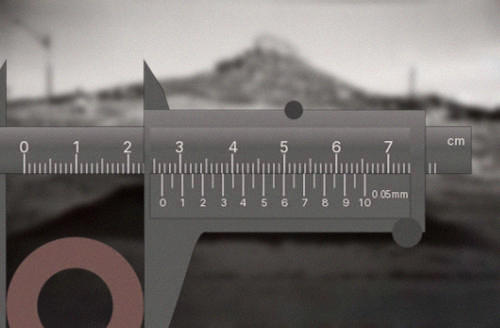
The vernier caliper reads 26.5 mm
